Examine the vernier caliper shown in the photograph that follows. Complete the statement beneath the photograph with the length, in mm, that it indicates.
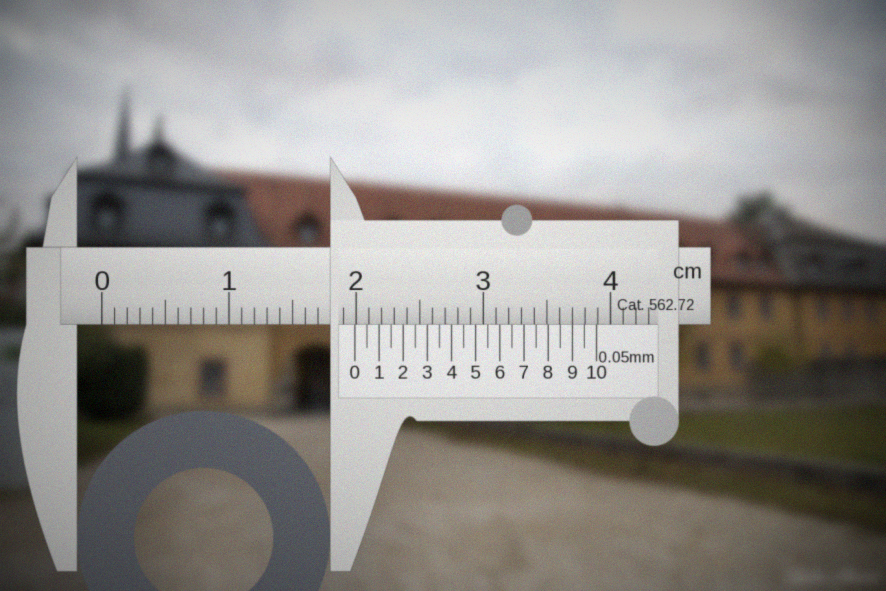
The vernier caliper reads 19.9 mm
